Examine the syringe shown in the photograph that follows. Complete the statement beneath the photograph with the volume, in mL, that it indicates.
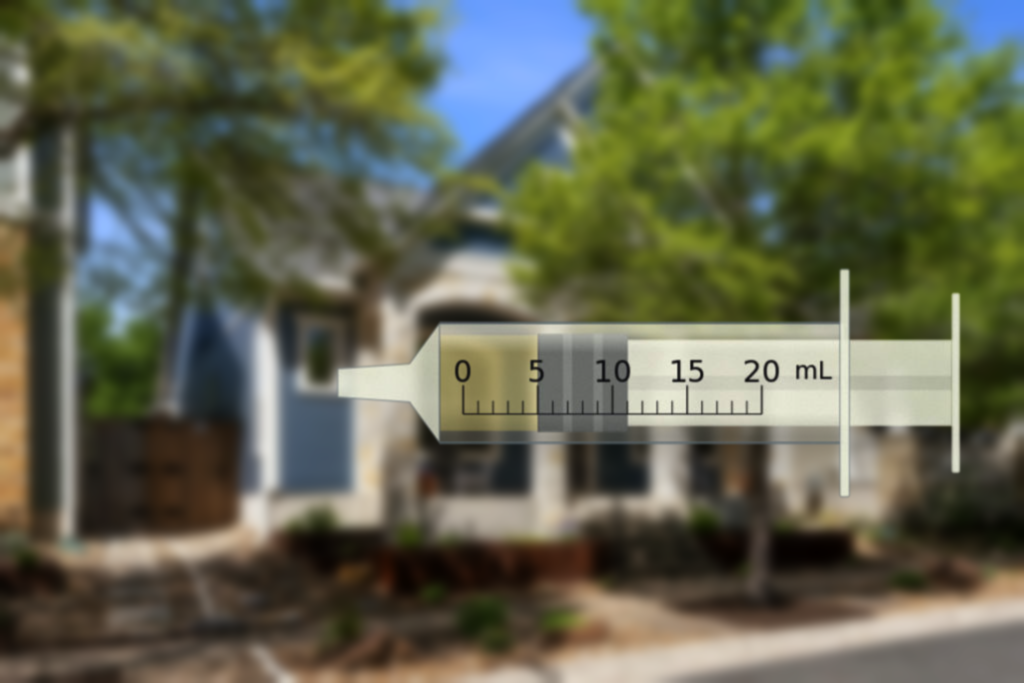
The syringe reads 5 mL
